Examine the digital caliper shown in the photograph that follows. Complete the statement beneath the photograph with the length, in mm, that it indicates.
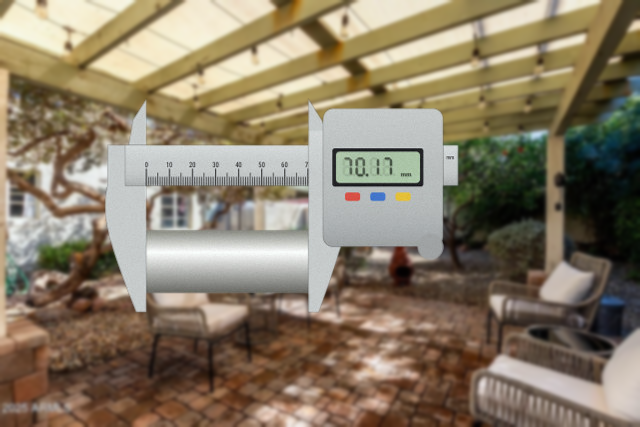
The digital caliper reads 70.17 mm
